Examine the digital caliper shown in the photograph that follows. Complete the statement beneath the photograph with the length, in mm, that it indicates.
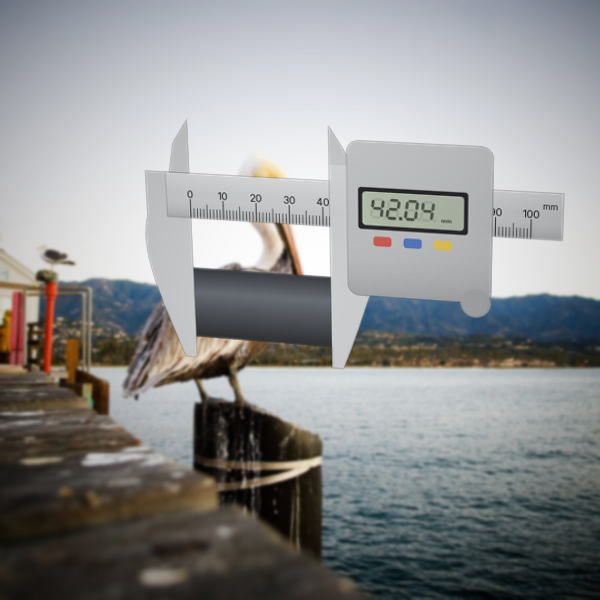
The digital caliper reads 42.04 mm
